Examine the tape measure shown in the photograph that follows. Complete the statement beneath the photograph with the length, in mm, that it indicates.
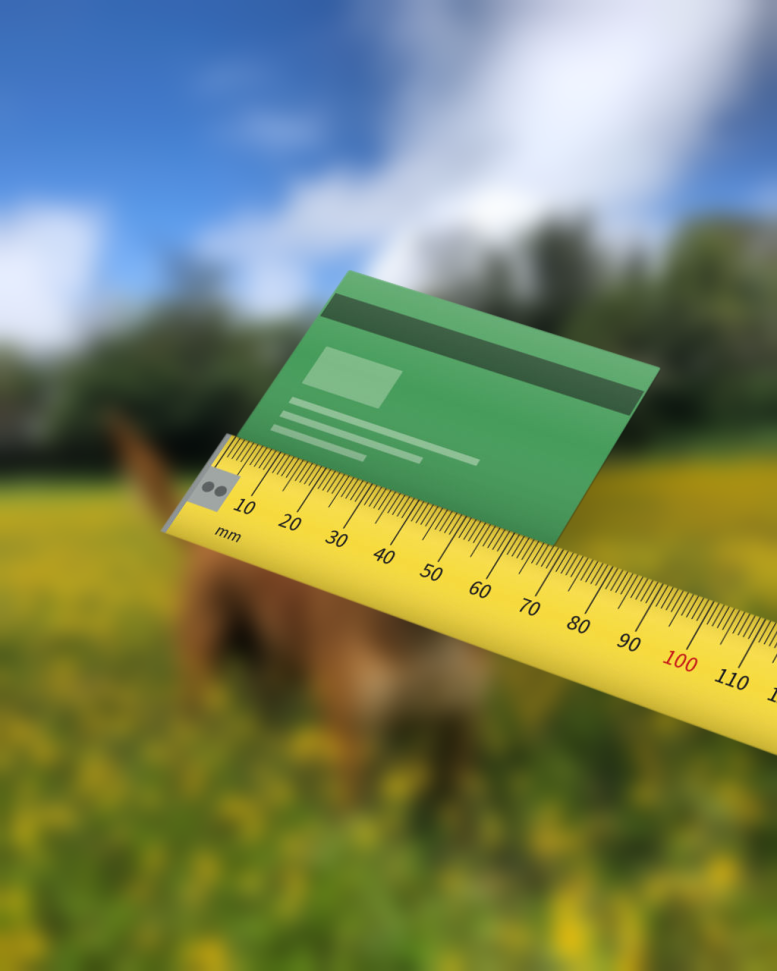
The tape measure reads 68 mm
